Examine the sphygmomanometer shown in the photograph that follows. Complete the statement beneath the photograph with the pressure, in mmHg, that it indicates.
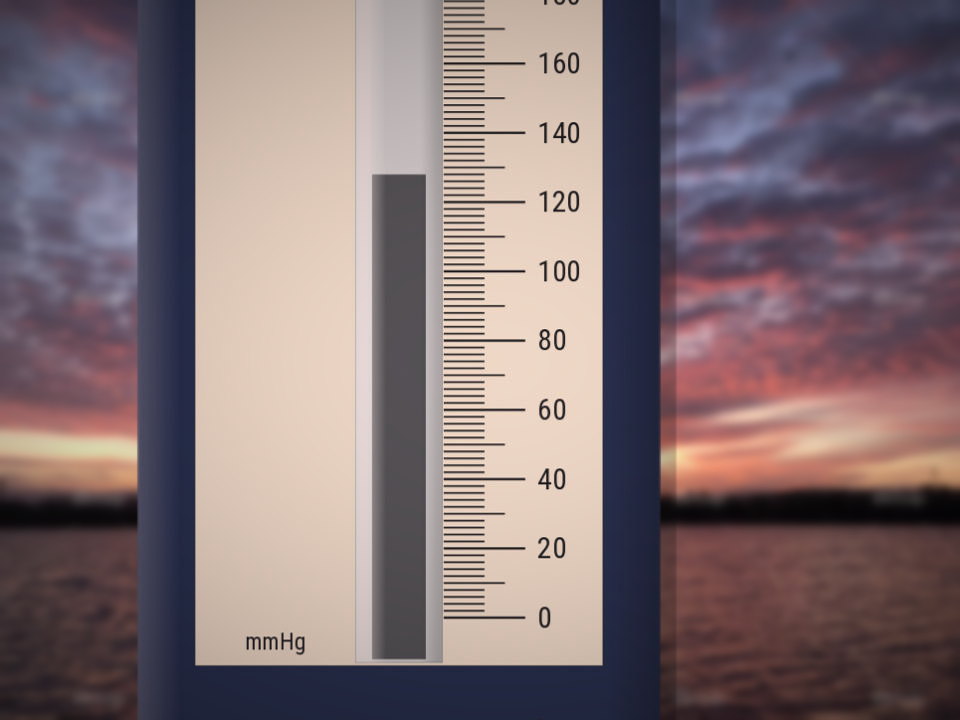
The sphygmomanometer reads 128 mmHg
